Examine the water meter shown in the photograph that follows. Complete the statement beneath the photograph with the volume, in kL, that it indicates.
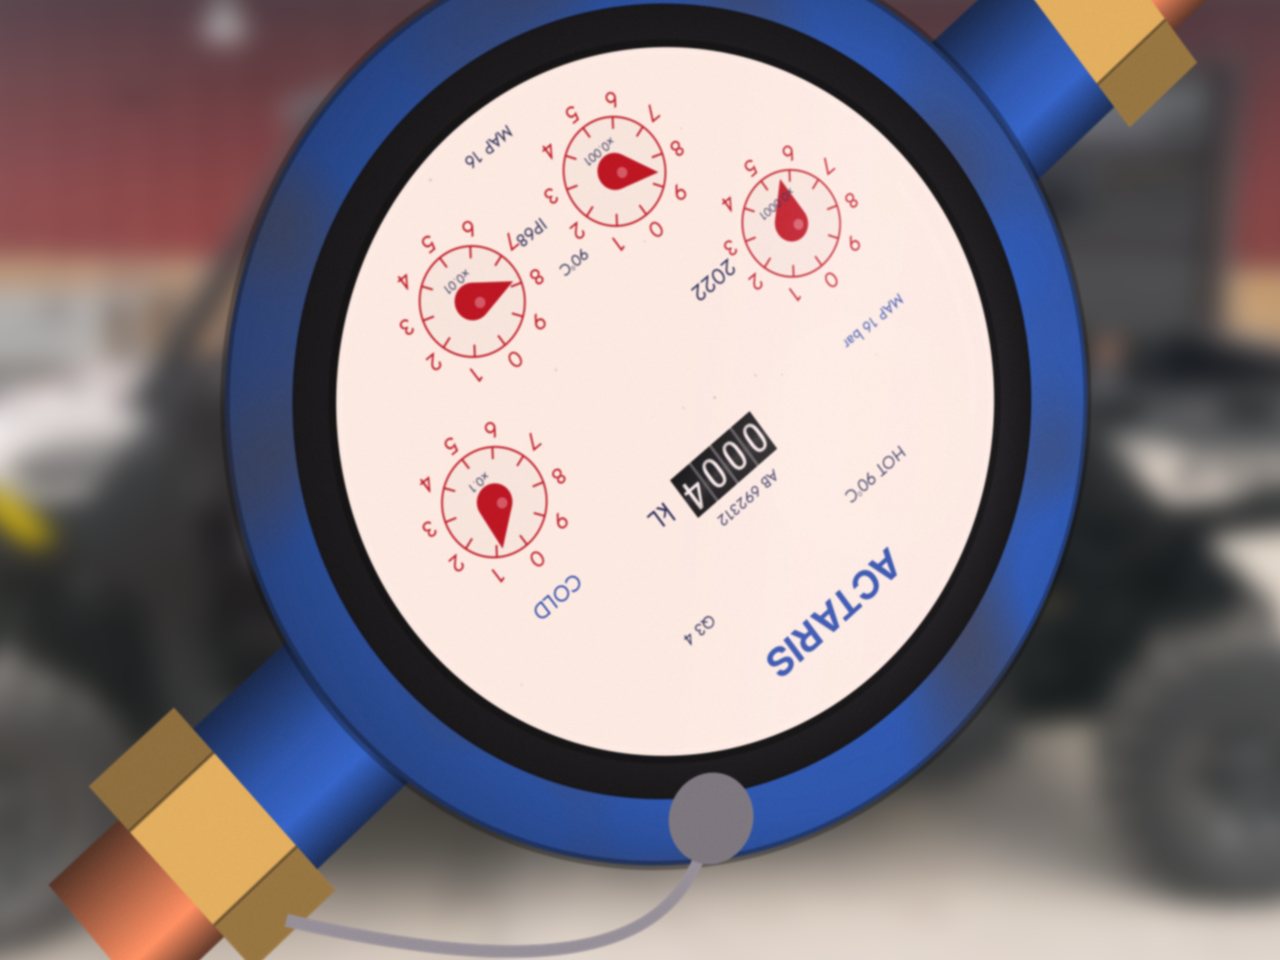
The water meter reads 4.0785 kL
